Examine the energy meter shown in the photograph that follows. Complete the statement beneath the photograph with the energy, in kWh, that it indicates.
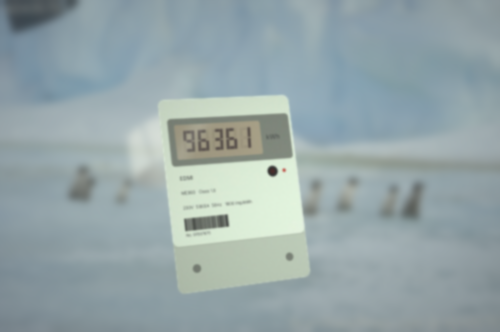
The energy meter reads 96361 kWh
